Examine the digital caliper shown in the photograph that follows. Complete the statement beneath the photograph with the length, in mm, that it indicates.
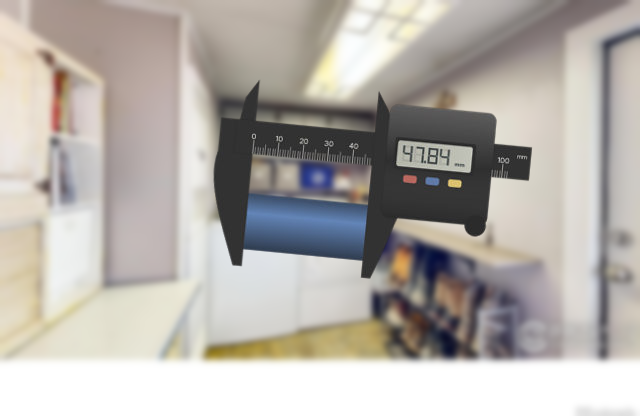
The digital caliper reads 47.84 mm
